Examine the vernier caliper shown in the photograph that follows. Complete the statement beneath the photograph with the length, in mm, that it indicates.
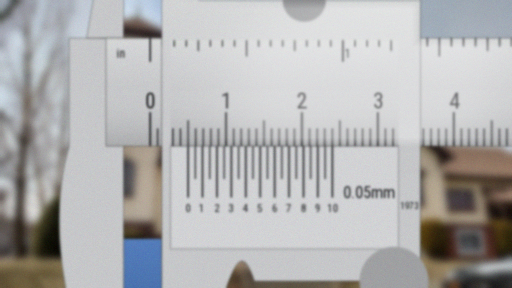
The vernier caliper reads 5.0 mm
